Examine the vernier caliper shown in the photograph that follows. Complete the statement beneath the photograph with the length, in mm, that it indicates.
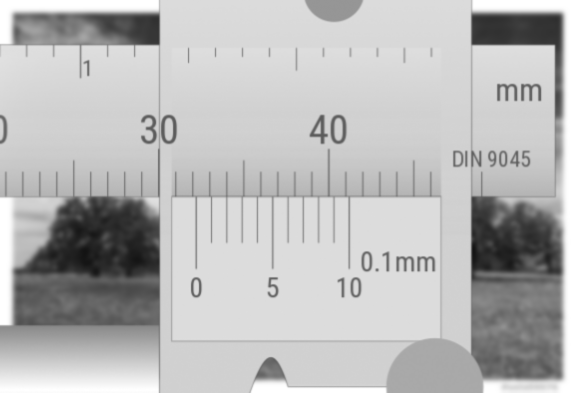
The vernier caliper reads 32.2 mm
